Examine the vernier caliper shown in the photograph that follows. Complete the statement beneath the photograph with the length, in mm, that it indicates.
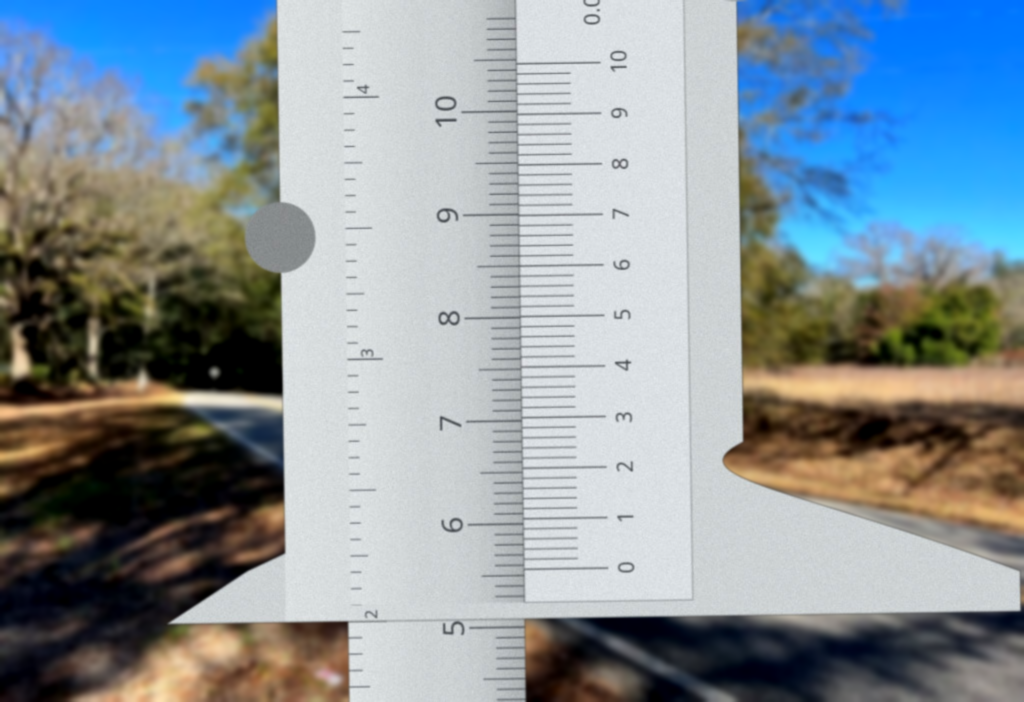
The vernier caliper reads 55.6 mm
